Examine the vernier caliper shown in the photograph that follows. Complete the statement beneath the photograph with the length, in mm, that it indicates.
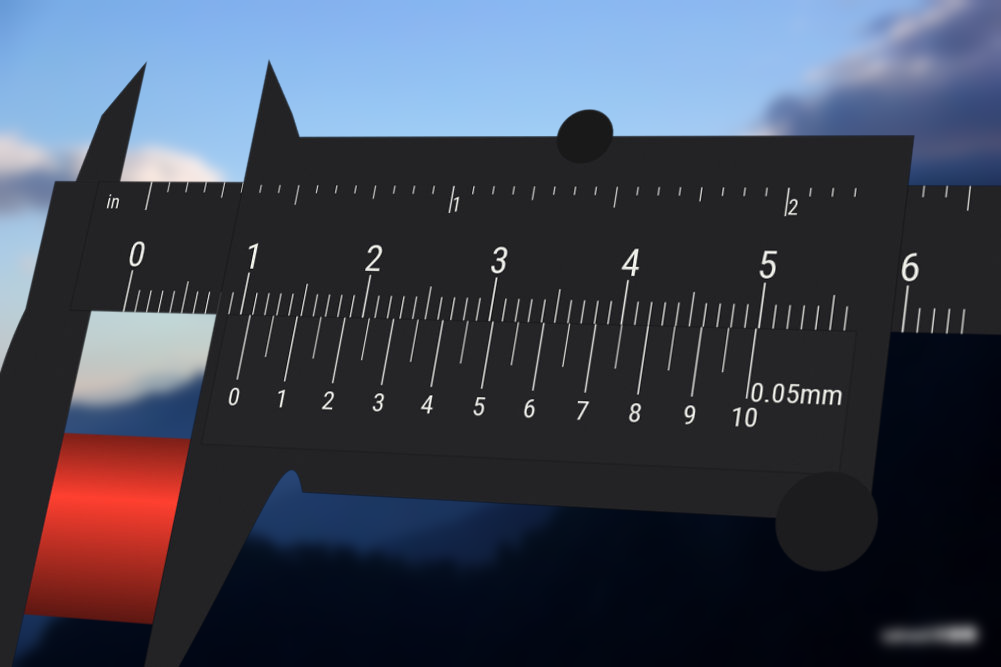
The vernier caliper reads 10.8 mm
